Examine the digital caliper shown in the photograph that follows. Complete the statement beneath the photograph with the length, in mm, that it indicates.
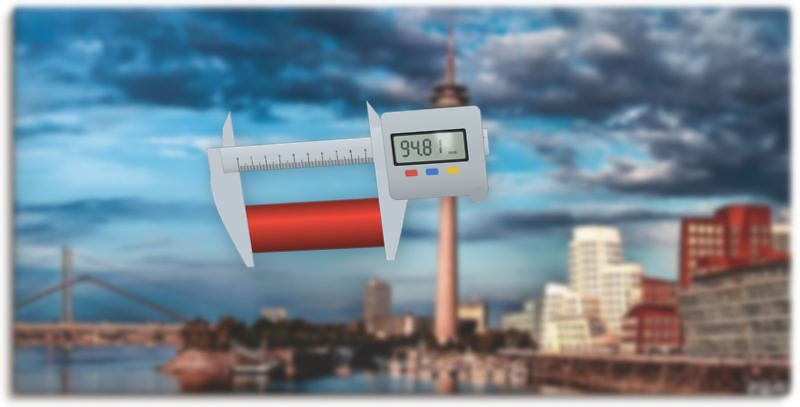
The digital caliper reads 94.81 mm
